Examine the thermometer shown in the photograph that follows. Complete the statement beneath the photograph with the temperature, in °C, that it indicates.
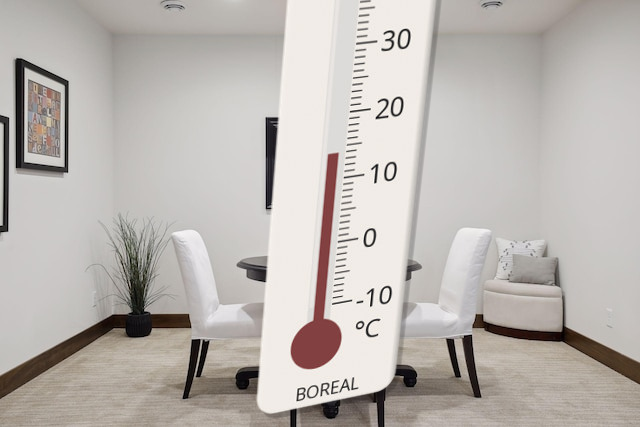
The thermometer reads 14 °C
